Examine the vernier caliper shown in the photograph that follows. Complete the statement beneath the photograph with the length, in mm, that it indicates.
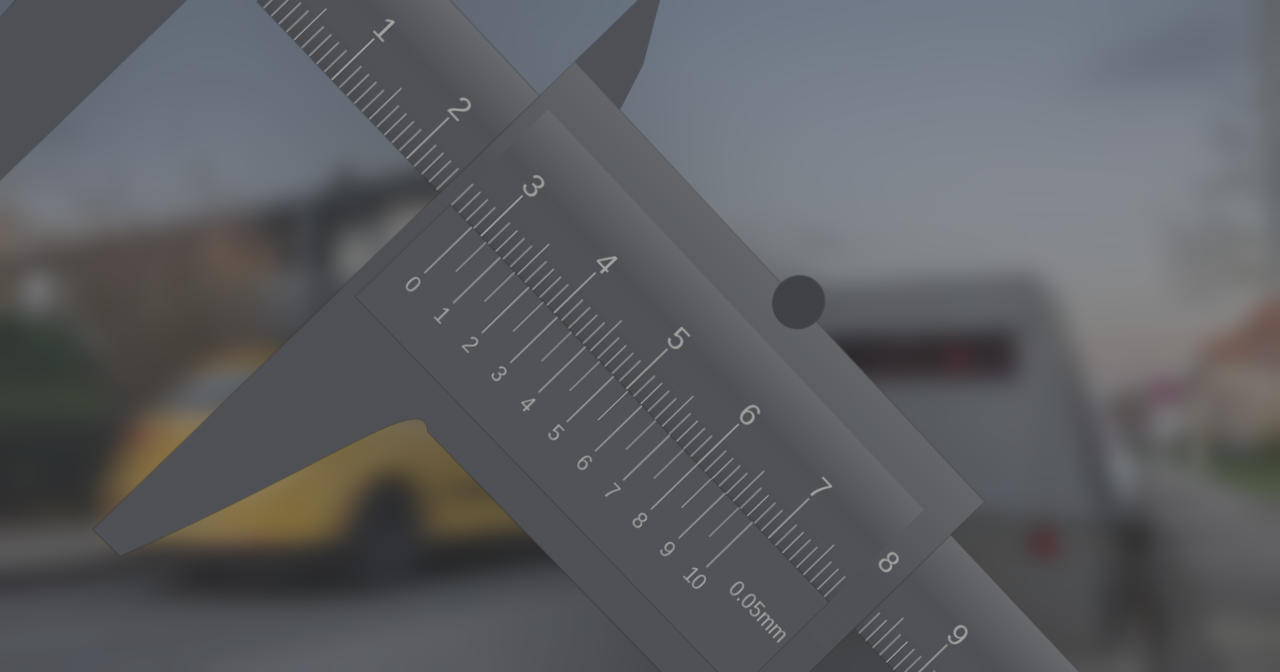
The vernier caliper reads 28.8 mm
